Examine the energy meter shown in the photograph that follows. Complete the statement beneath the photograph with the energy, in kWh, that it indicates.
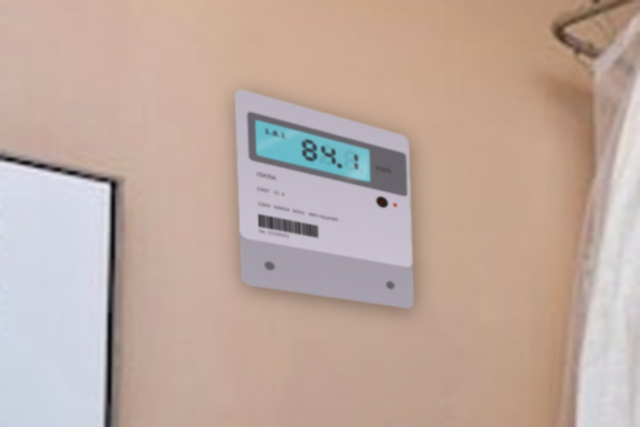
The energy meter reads 84.1 kWh
